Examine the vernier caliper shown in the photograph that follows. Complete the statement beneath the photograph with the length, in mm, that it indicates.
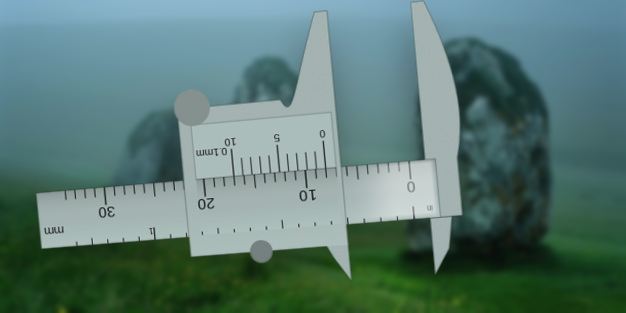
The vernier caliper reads 8.0 mm
